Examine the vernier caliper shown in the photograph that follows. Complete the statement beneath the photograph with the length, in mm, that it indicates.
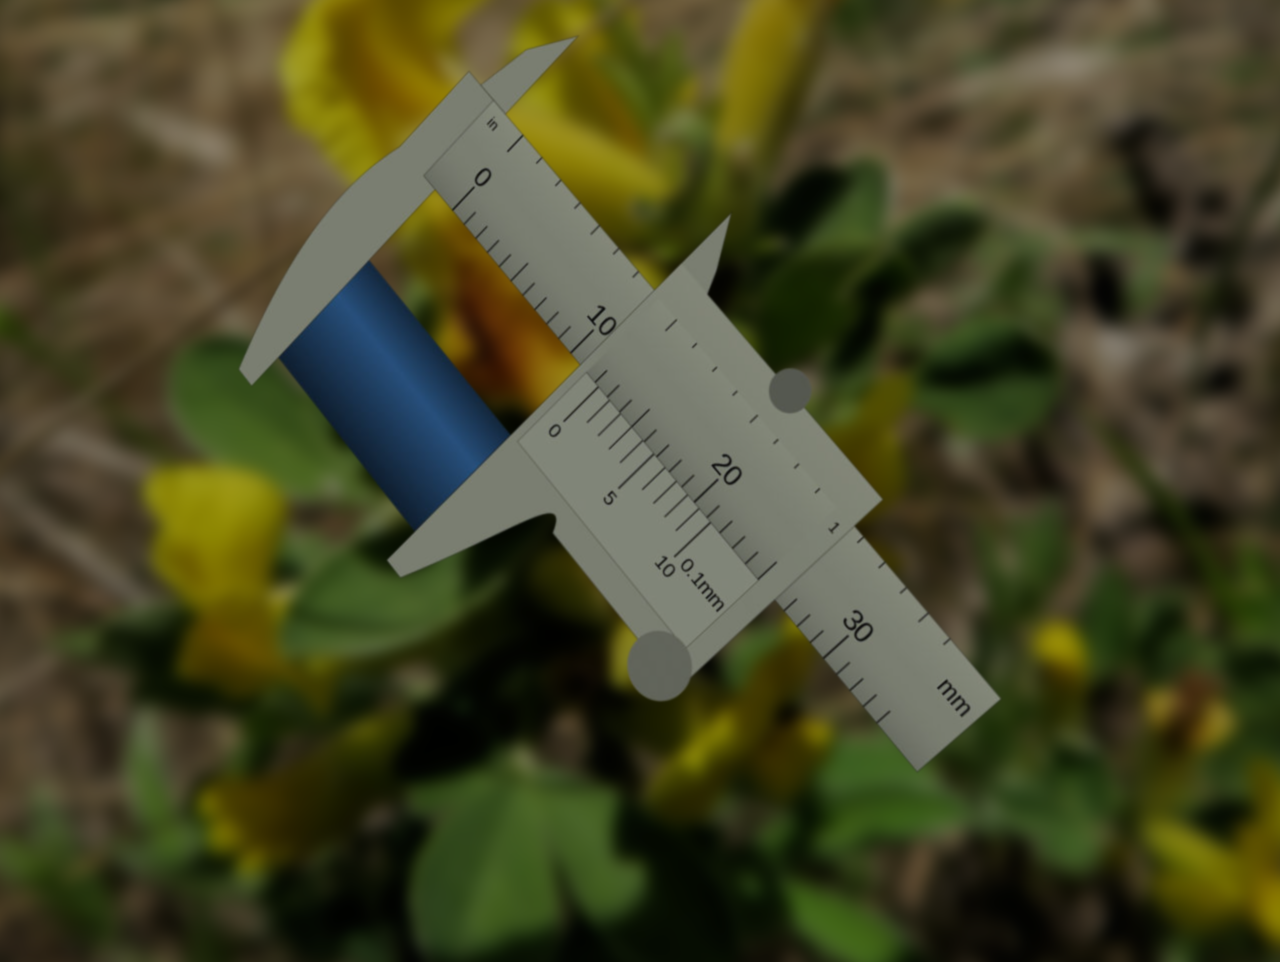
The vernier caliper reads 12.3 mm
